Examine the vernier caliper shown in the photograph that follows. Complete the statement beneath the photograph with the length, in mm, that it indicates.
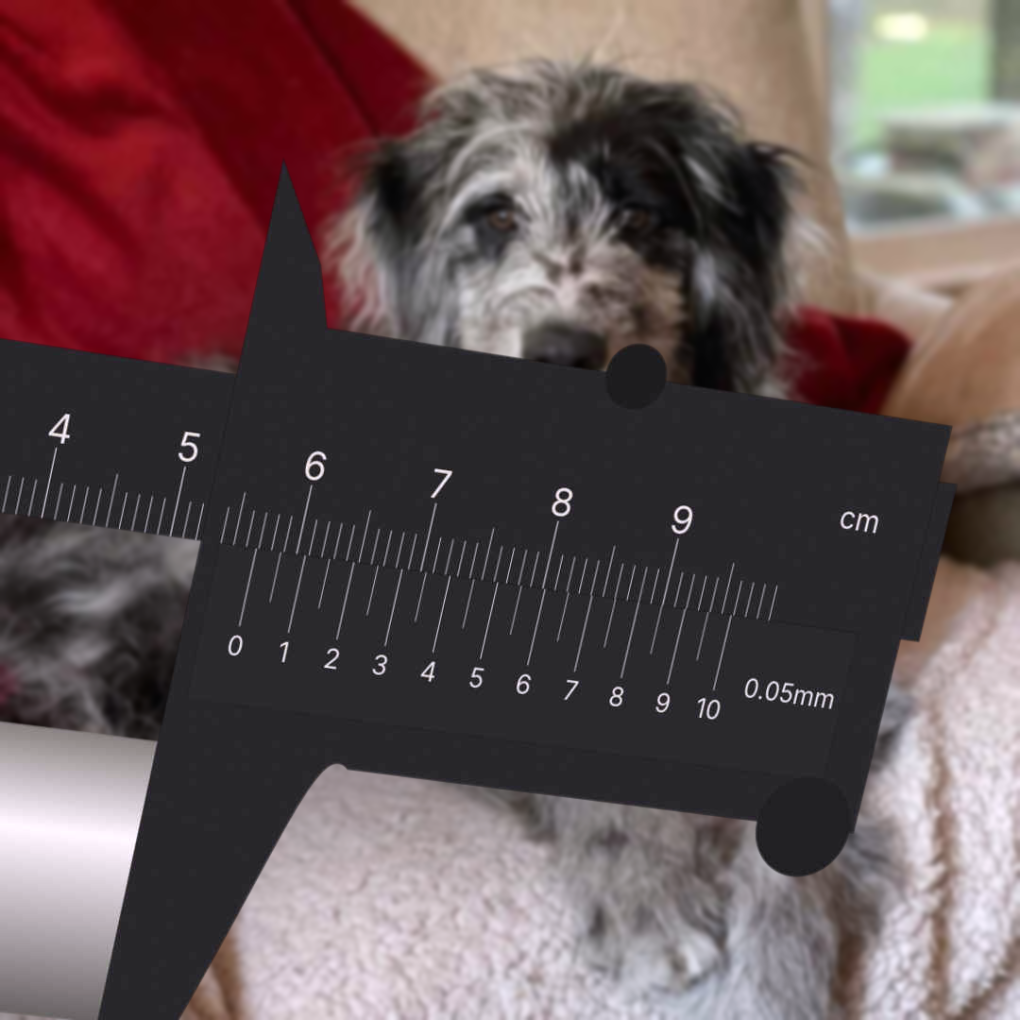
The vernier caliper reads 56.8 mm
